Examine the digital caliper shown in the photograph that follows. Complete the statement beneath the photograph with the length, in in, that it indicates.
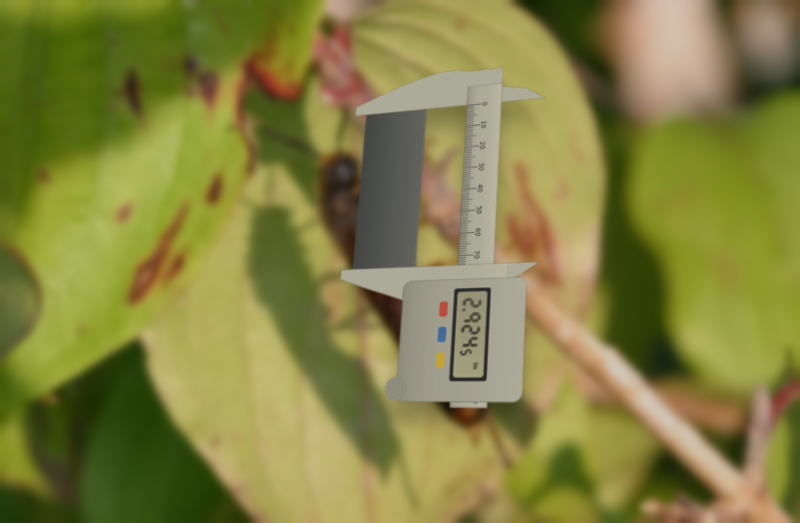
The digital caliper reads 2.9245 in
